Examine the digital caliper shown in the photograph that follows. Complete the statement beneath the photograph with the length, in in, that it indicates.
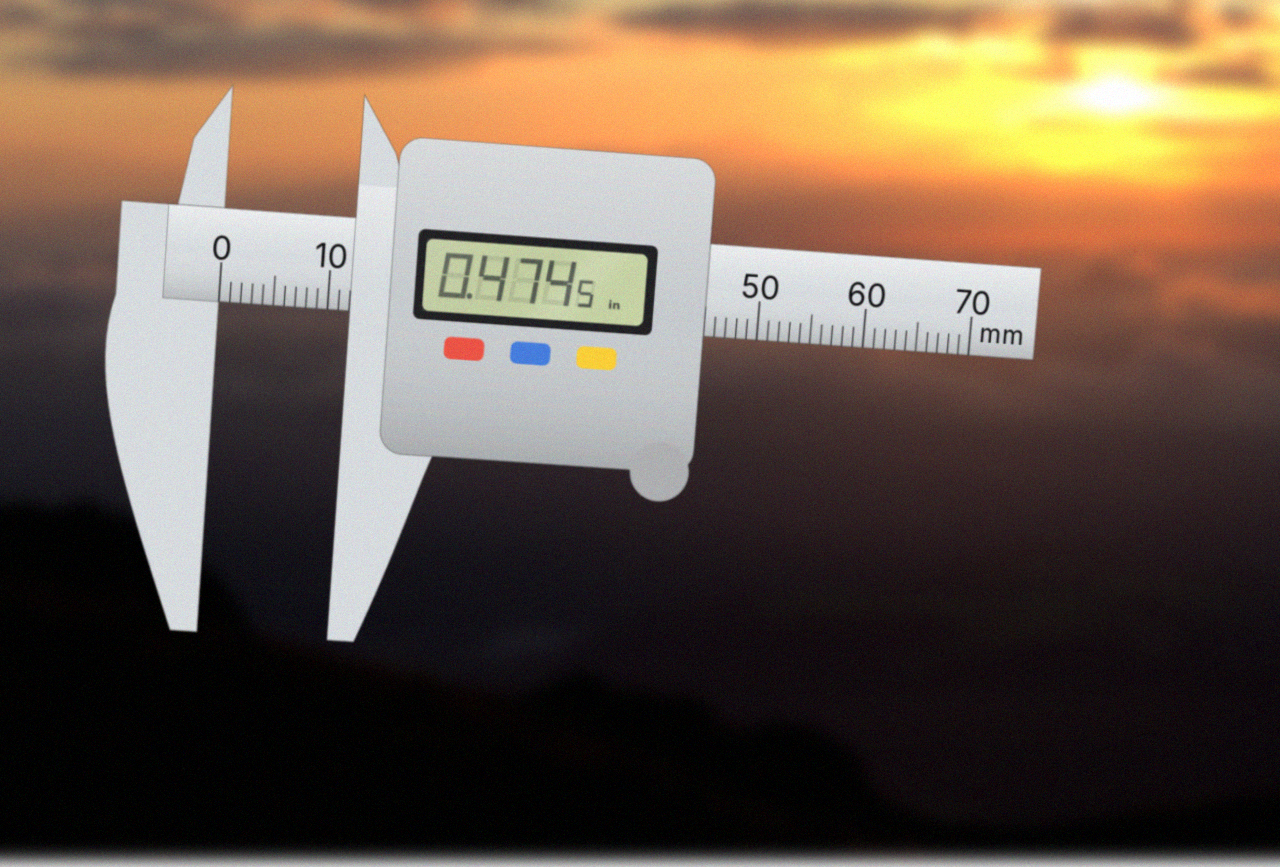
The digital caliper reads 0.4745 in
